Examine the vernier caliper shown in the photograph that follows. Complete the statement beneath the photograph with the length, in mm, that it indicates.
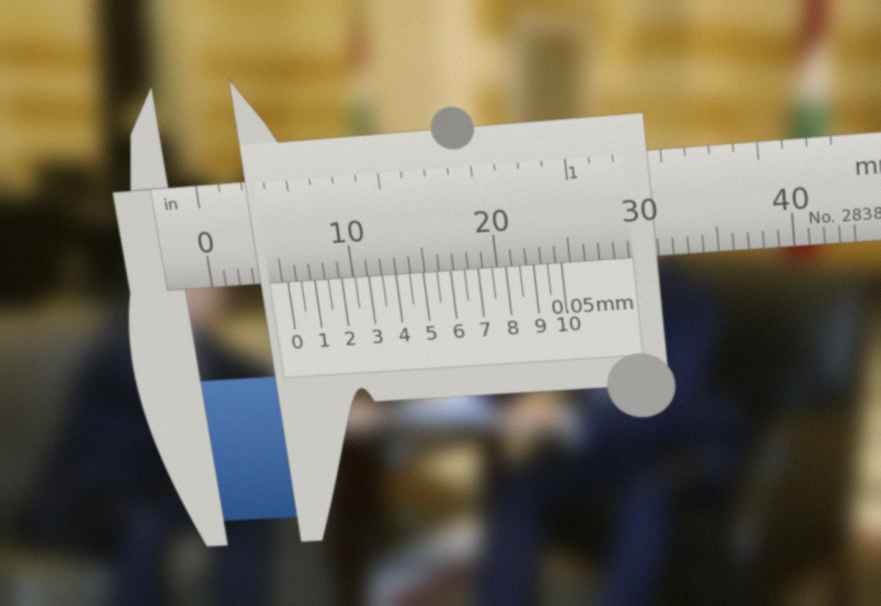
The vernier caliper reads 5.4 mm
